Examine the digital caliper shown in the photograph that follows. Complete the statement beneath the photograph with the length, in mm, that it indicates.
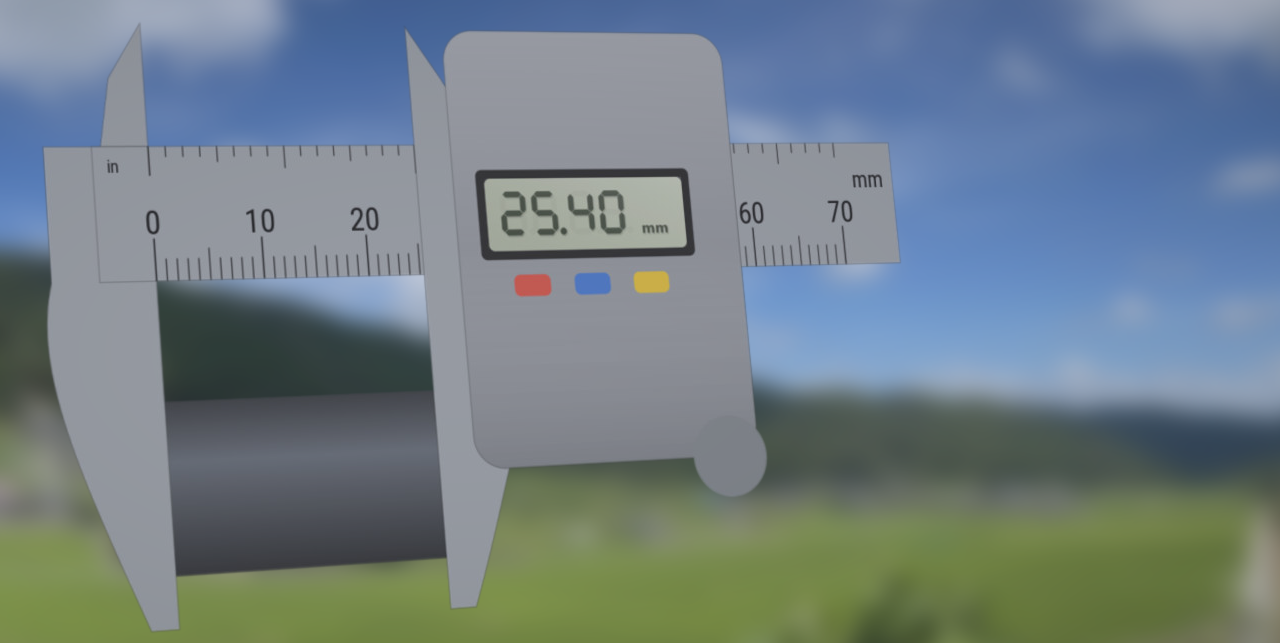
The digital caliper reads 25.40 mm
